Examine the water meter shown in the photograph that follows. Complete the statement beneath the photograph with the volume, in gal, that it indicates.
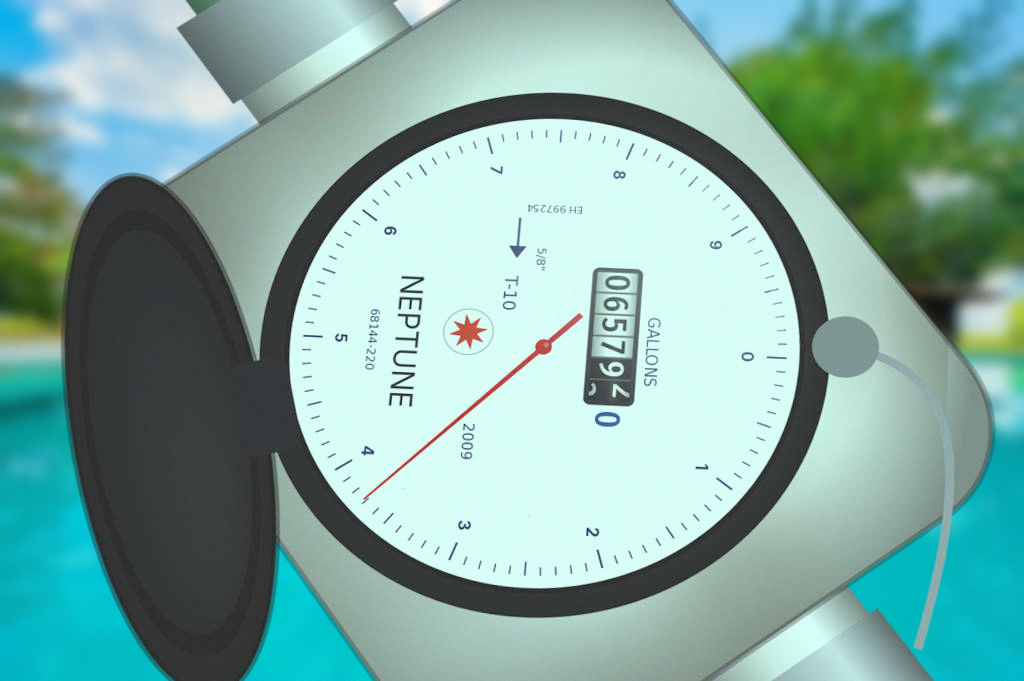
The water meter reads 657923.7 gal
